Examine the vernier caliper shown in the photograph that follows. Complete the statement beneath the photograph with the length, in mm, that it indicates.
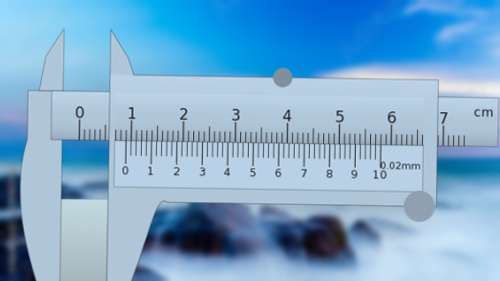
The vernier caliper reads 9.0 mm
